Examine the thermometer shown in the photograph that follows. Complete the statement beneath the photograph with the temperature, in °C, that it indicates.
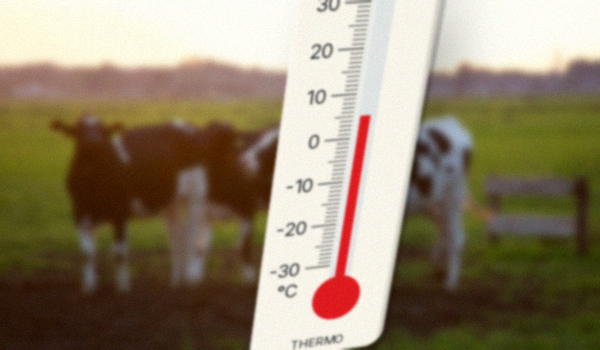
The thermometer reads 5 °C
